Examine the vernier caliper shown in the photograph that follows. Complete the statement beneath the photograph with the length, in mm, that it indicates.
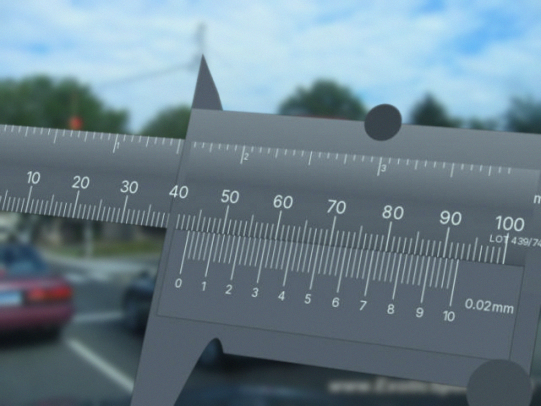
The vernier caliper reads 43.5 mm
